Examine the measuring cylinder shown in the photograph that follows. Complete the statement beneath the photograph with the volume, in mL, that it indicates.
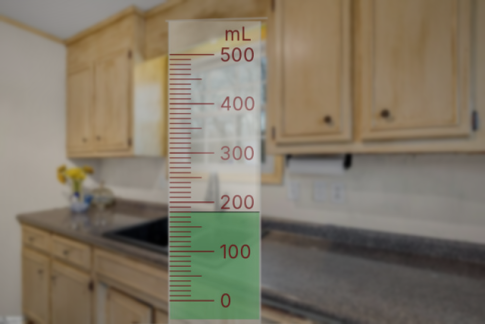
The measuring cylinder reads 180 mL
